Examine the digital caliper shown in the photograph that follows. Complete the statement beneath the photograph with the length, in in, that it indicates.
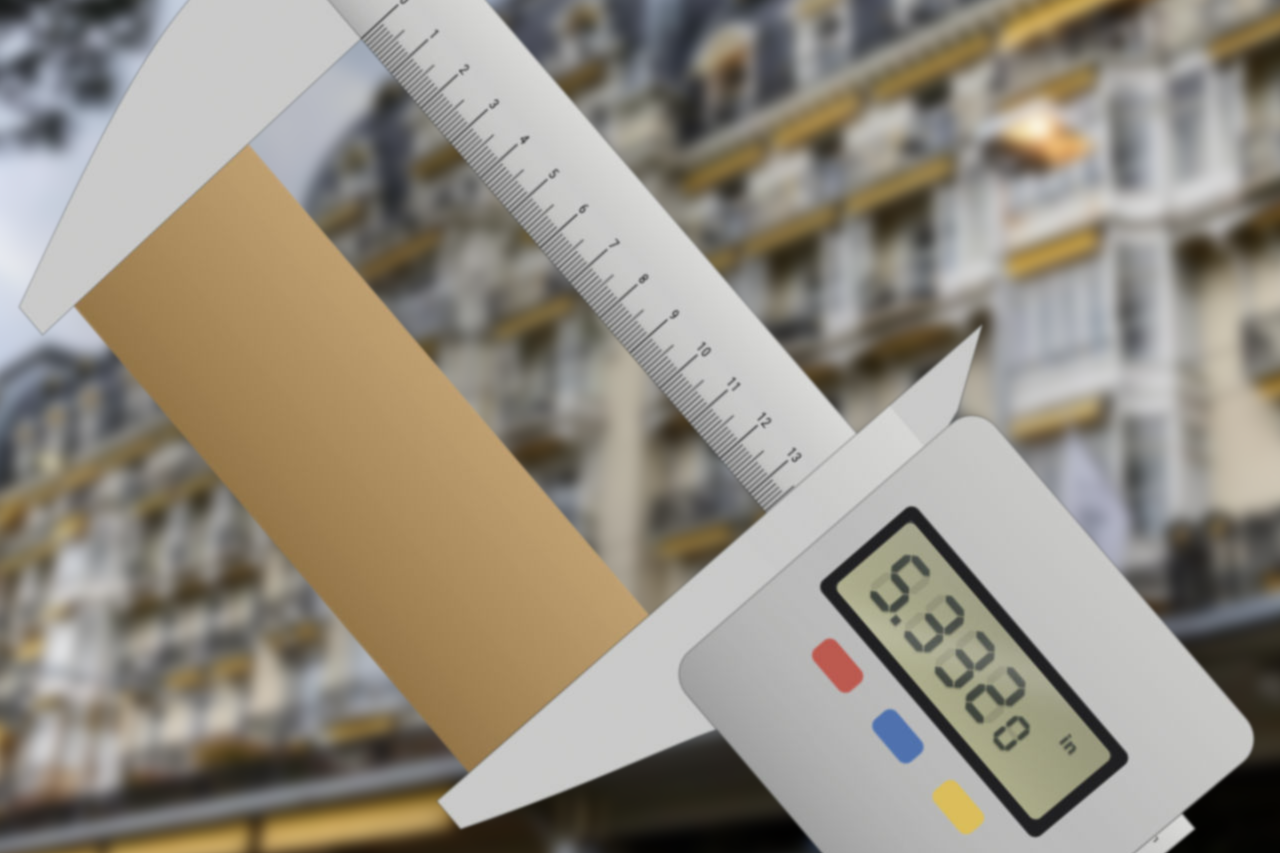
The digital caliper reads 5.3320 in
